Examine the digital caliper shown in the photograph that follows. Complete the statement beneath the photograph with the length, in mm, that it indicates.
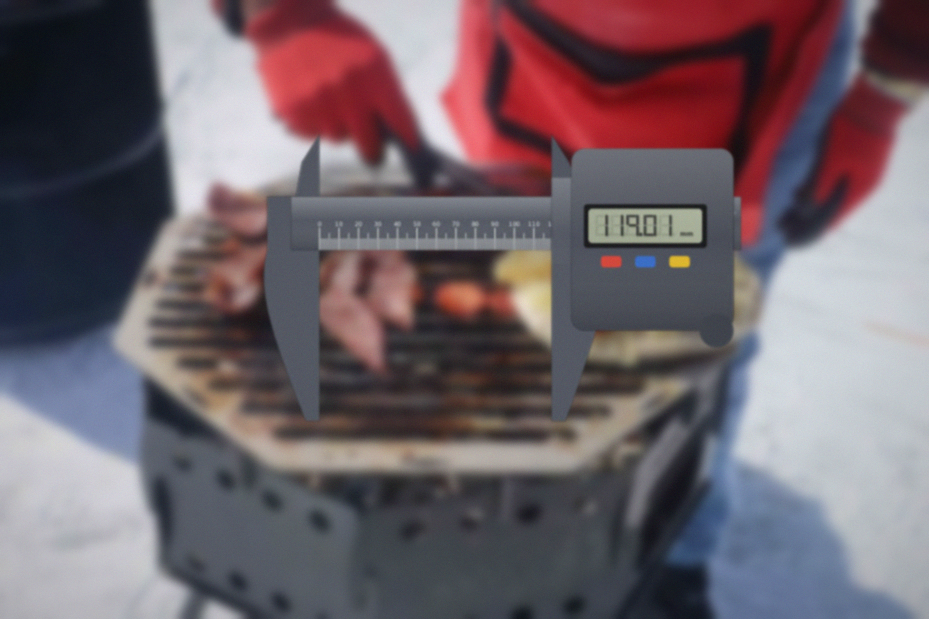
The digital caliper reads 119.01 mm
